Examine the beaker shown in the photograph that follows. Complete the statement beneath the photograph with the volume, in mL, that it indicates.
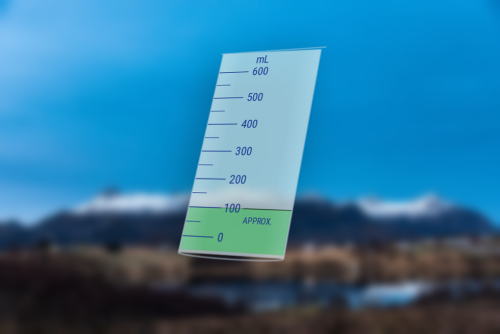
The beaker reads 100 mL
